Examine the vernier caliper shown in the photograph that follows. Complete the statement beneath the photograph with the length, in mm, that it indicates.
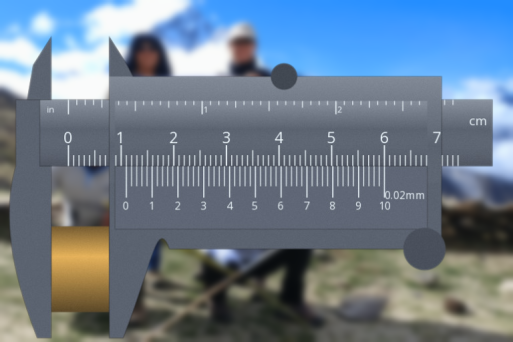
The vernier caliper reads 11.0 mm
